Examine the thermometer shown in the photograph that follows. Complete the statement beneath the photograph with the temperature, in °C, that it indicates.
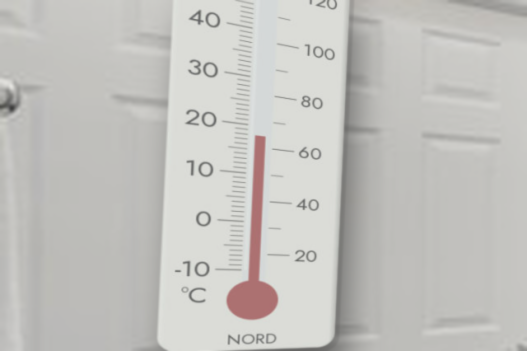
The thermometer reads 18 °C
